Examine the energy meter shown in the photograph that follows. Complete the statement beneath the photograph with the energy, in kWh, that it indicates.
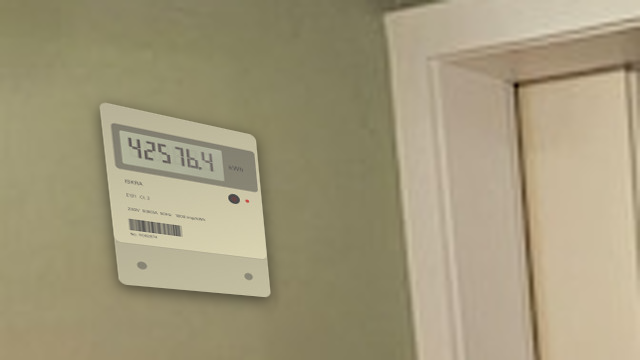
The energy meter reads 42576.4 kWh
